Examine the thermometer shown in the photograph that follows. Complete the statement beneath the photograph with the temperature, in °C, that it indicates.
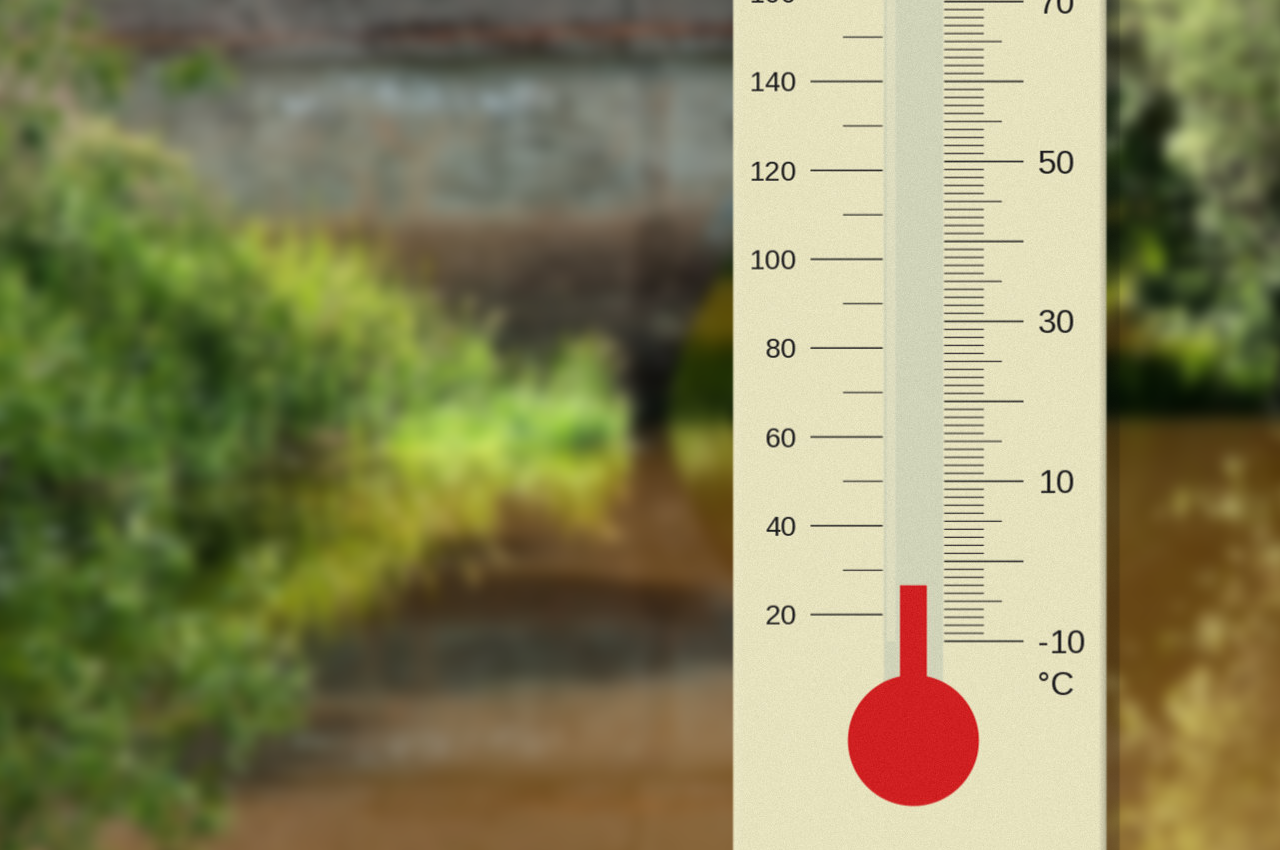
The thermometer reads -3 °C
